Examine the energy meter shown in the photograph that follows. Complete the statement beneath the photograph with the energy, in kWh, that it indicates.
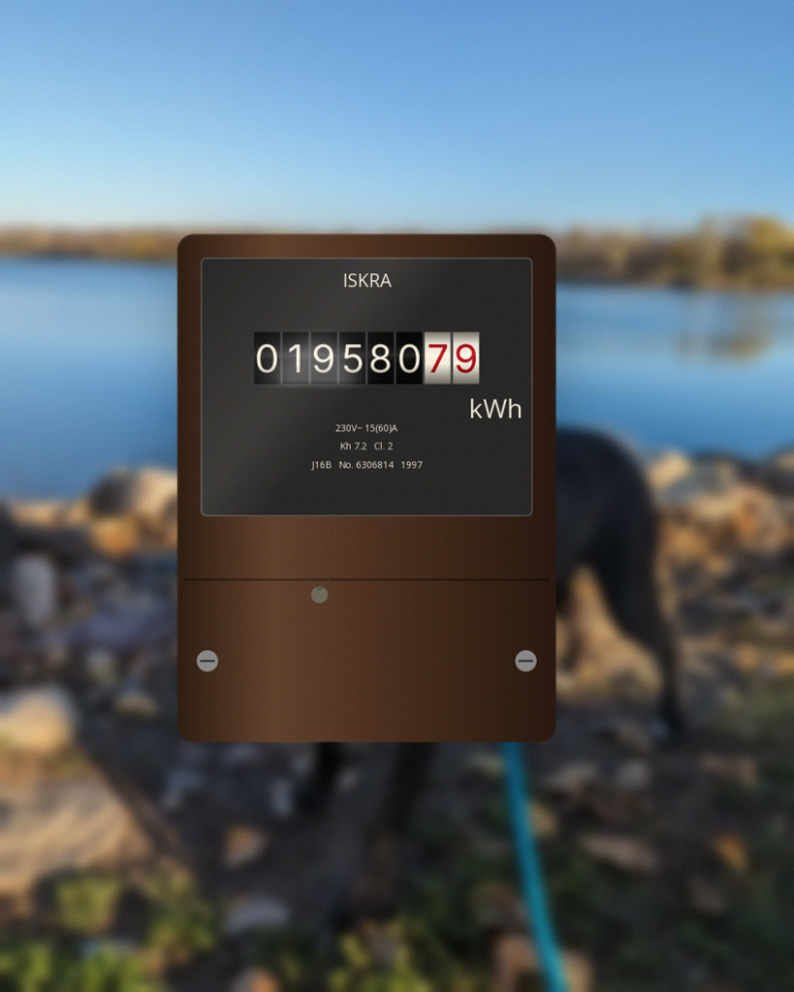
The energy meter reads 19580.79 kWh
